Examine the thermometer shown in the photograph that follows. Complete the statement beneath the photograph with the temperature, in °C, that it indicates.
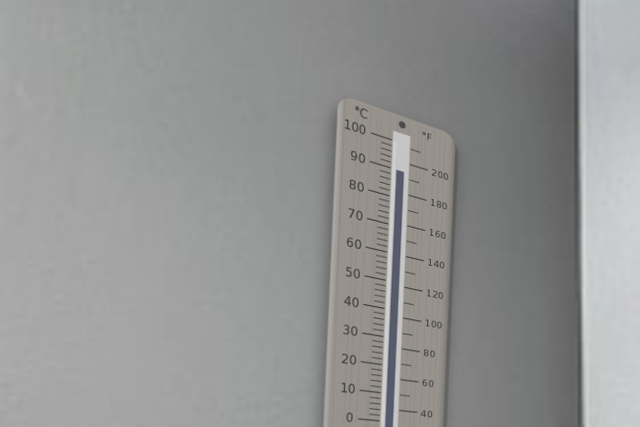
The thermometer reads 90 °C
